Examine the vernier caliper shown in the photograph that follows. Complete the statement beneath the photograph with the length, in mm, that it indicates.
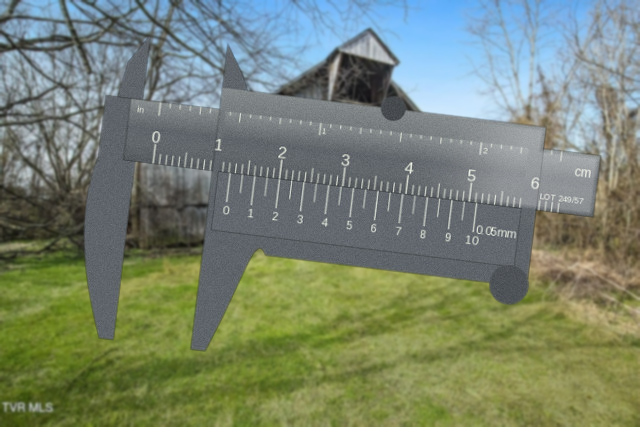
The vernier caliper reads 12.2 mm
